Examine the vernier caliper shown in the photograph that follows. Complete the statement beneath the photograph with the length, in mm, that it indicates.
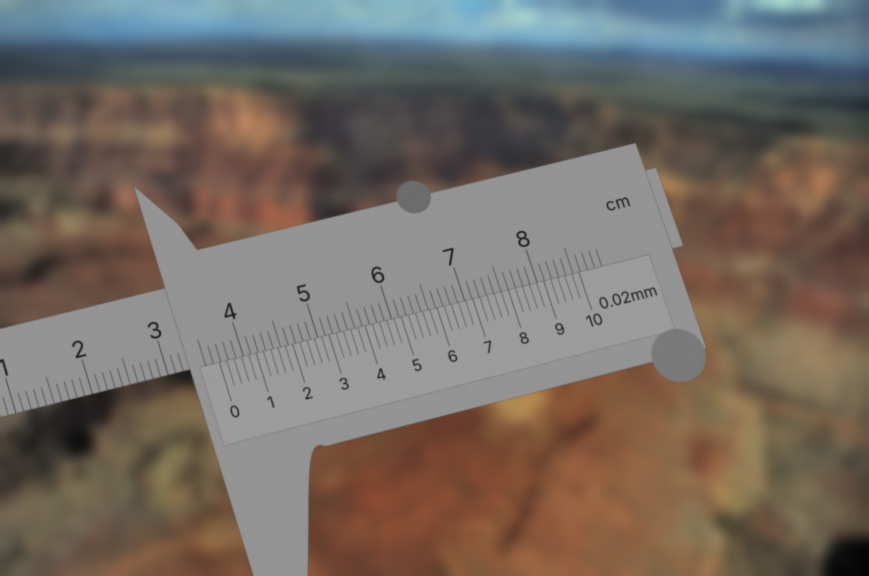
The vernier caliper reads 36.8 mm
